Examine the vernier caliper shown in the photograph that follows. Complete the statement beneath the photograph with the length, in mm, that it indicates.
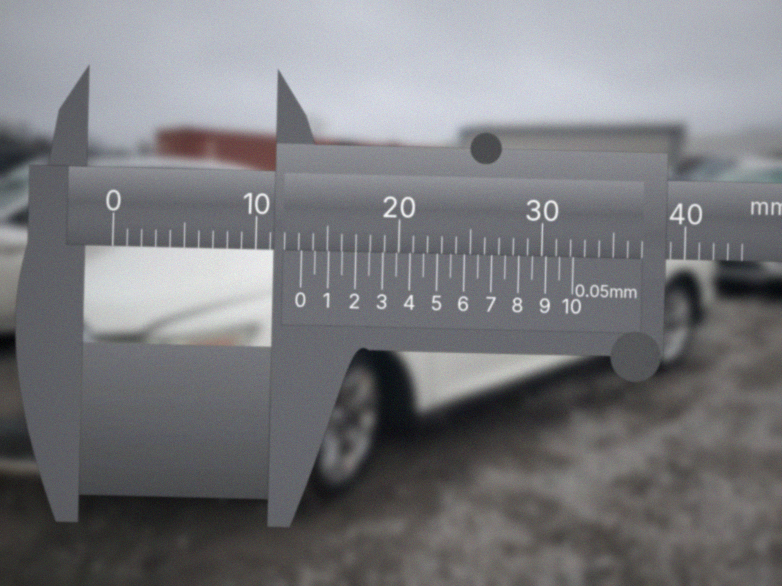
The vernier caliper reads 13.2 mm
